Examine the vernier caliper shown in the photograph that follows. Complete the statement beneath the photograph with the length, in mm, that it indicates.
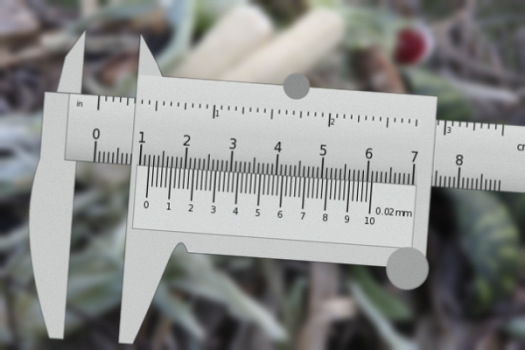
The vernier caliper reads 12.0 mm
